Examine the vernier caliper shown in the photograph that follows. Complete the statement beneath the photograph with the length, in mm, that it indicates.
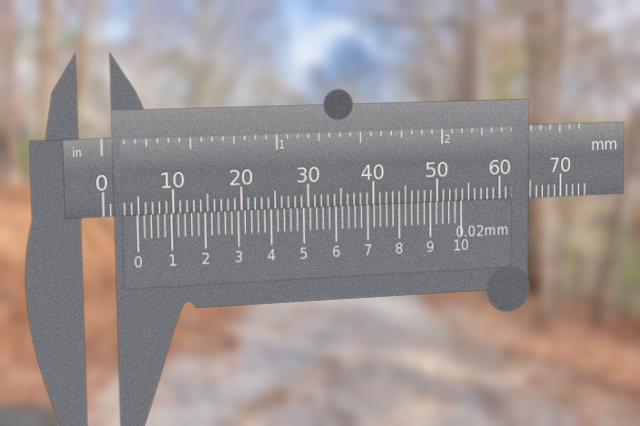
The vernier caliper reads 4.8 mm
